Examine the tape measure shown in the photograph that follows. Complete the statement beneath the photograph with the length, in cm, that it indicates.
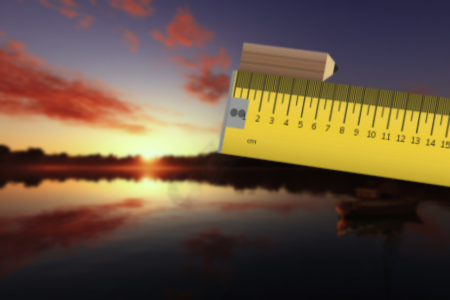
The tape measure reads 7 cm
